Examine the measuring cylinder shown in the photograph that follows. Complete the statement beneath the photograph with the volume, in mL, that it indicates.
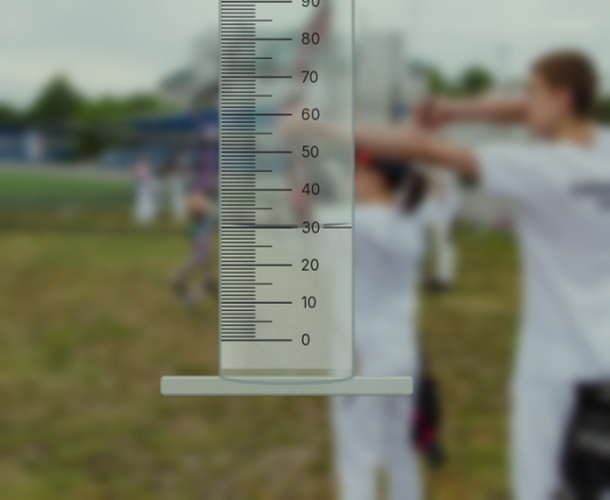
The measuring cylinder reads 30 mL
